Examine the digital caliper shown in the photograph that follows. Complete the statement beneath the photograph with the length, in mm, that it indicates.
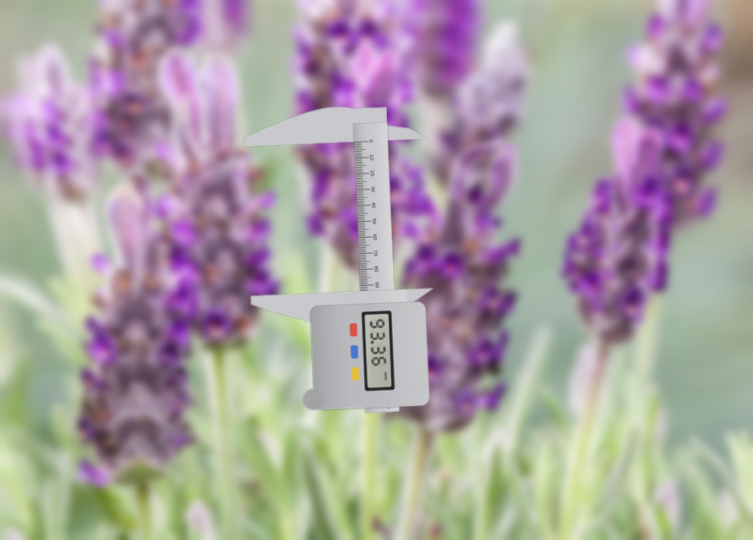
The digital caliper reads 93.36 mm
